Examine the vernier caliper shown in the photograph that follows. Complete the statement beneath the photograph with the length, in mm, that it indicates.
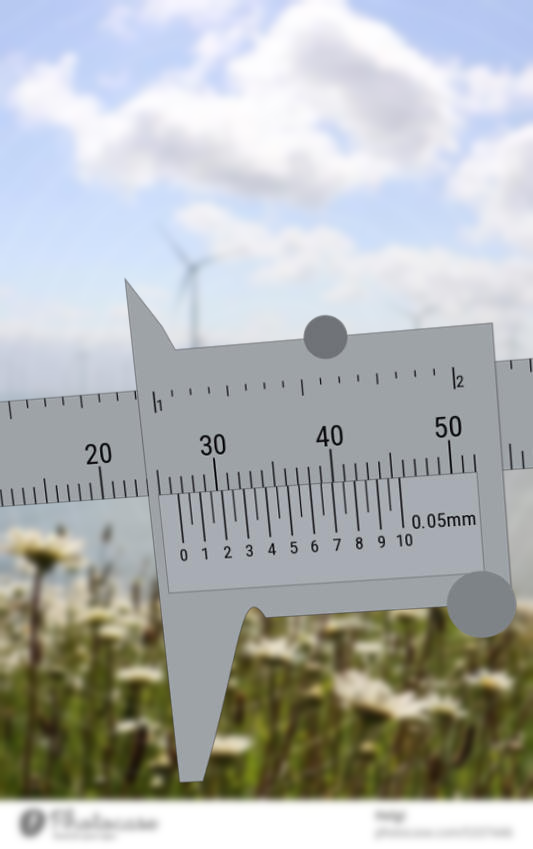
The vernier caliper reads 26.6 mm
